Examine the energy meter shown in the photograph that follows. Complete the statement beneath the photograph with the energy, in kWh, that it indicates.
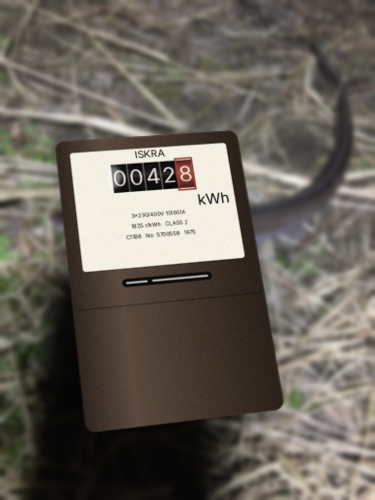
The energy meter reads 42.8 kWh
